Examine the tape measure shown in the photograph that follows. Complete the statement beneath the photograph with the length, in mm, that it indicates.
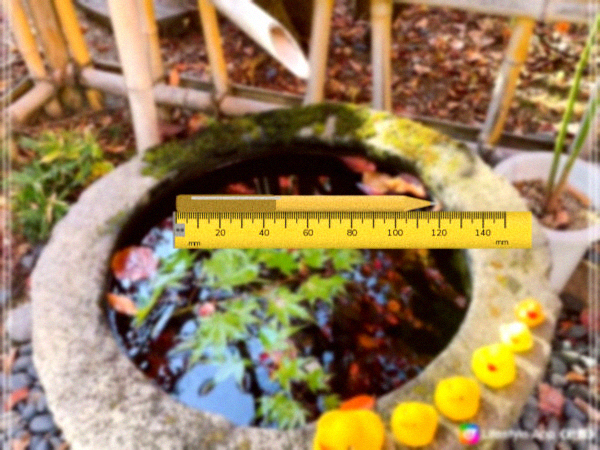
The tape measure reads 120 mm
